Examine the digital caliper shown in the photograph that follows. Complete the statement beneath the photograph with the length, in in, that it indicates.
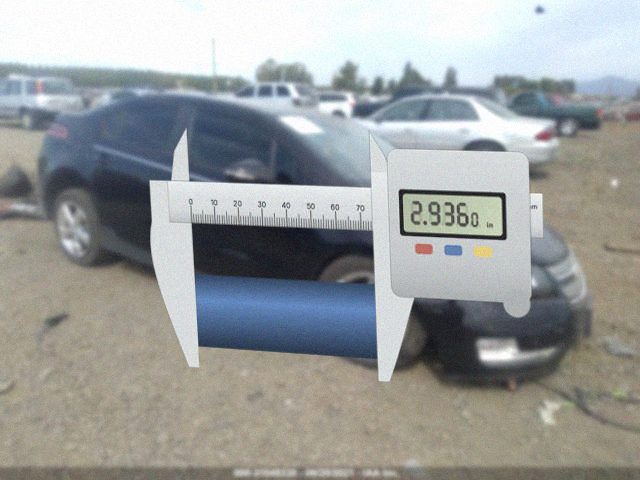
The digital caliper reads 2.9360 in
